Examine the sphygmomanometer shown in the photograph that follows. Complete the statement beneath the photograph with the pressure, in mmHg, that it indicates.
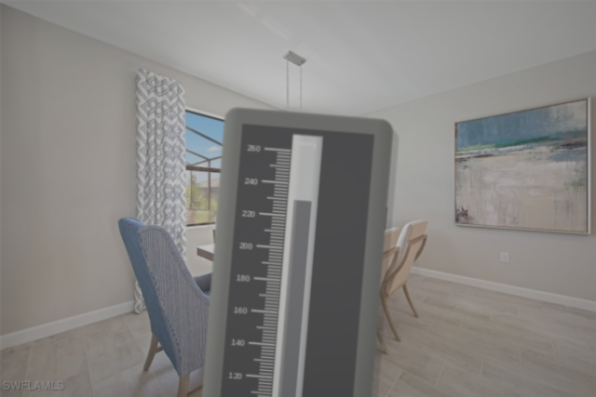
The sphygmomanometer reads 230 mmHg
